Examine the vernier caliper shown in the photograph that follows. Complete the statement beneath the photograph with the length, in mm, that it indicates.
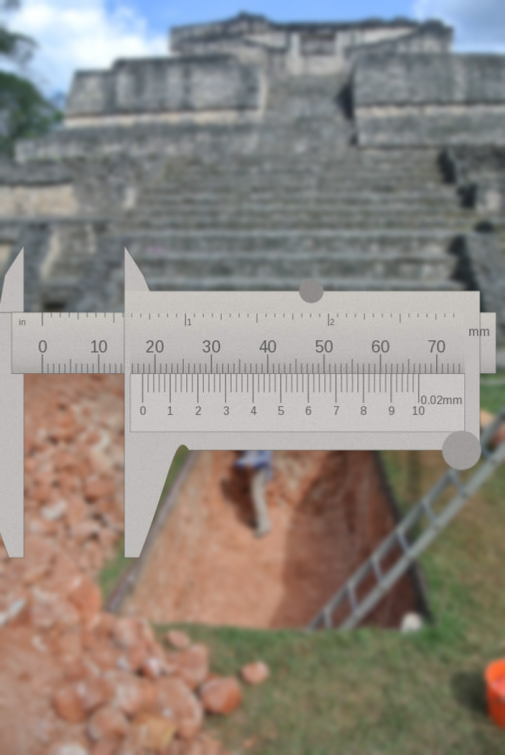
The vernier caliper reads 17.8 mm
